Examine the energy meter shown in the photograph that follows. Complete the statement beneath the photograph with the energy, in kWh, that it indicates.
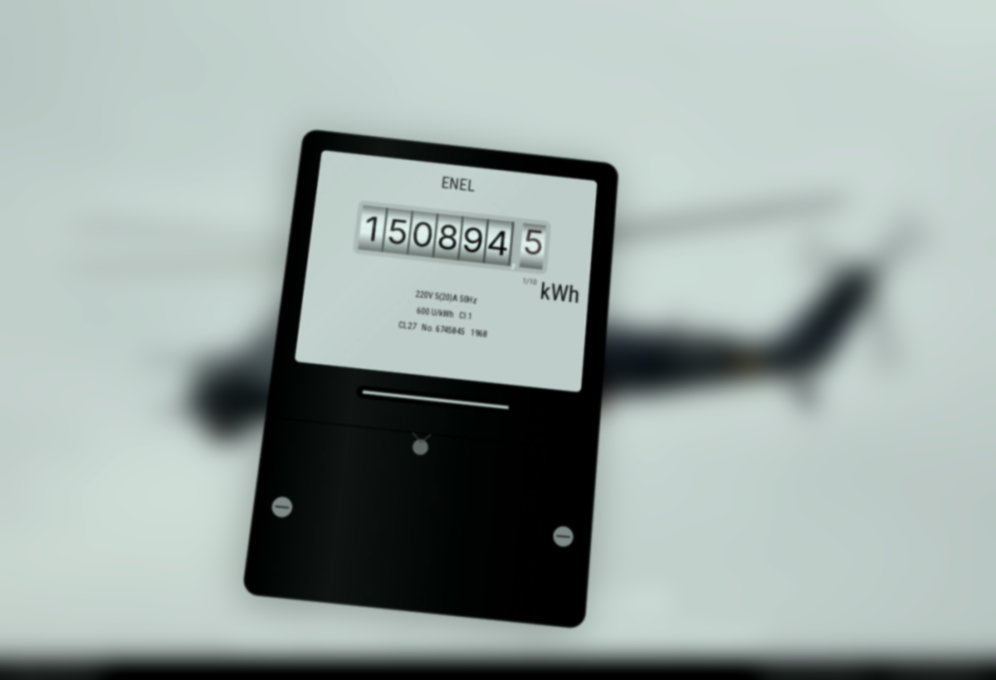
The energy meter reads 150894.5 kWh
